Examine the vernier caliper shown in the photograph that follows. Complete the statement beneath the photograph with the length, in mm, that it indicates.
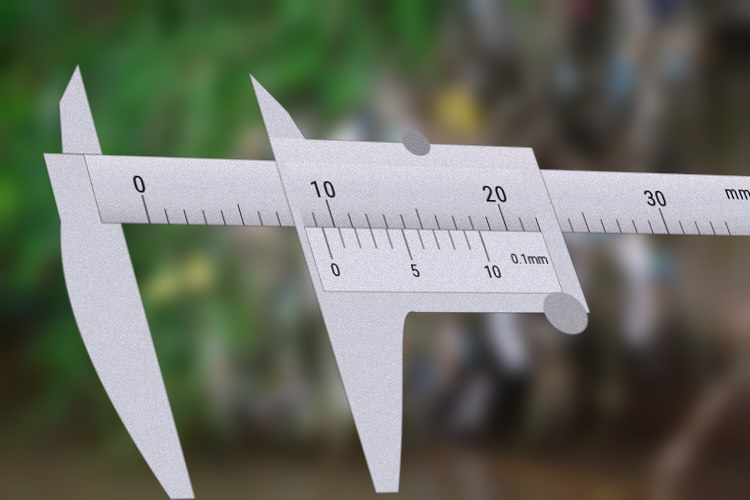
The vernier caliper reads 9.3 mm
